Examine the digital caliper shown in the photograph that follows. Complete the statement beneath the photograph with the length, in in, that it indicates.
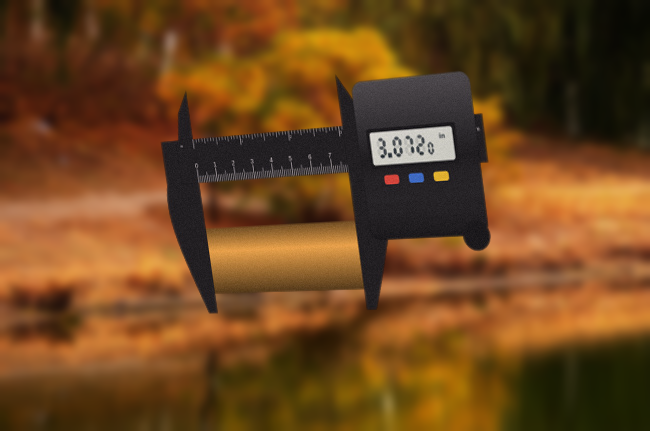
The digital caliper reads 3.0720 in
